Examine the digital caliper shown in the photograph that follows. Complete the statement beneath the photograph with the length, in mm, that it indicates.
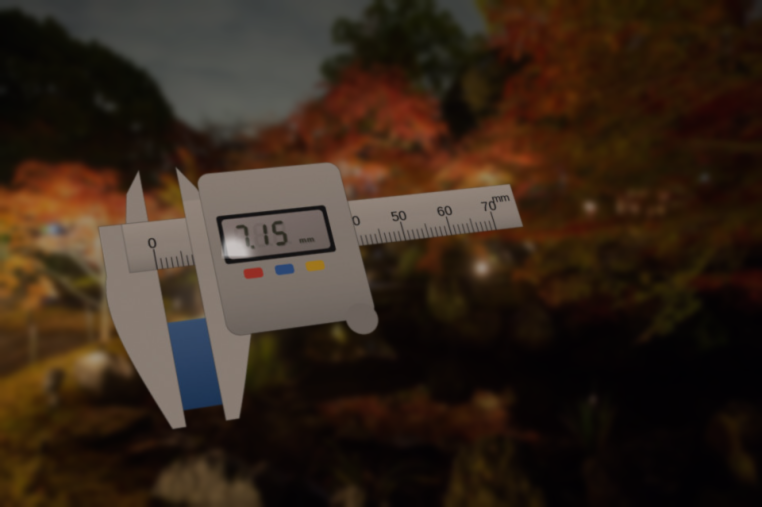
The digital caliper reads 7.15 mm
